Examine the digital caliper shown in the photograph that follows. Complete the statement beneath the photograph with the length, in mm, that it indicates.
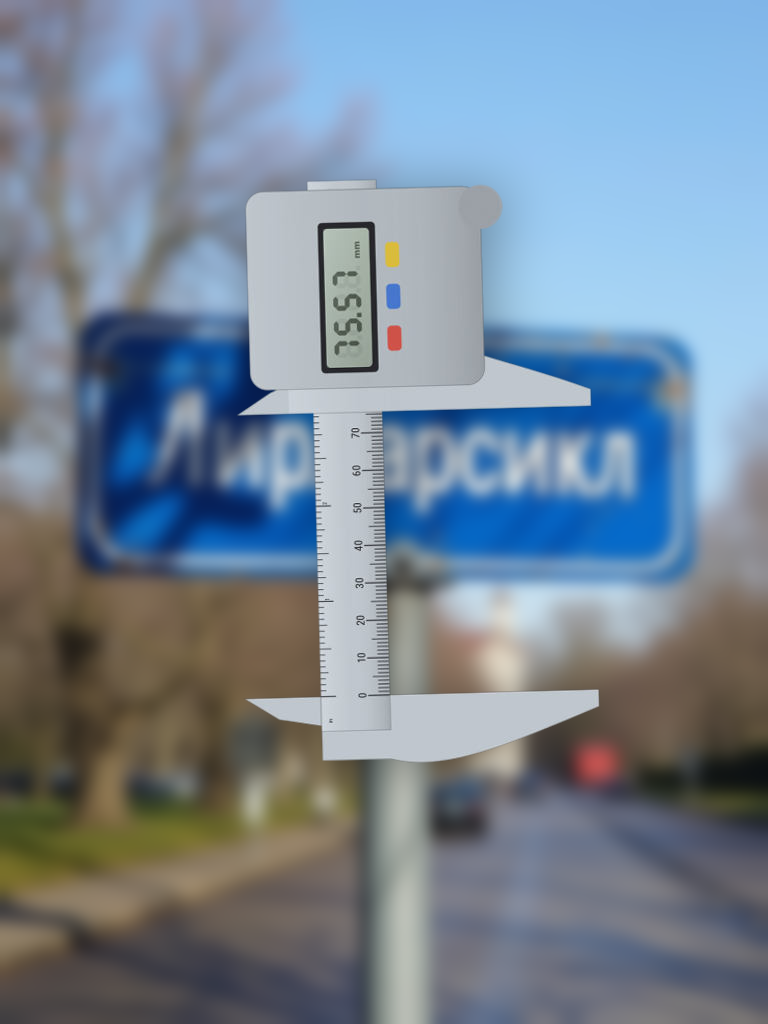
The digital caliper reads 75.57 mm
